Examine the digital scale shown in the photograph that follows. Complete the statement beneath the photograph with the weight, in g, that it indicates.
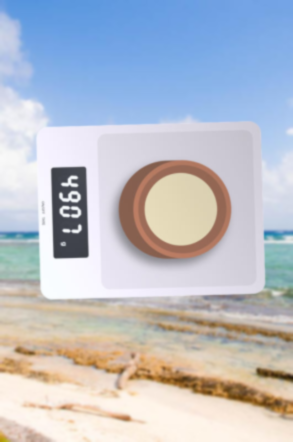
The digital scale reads 4907 g
